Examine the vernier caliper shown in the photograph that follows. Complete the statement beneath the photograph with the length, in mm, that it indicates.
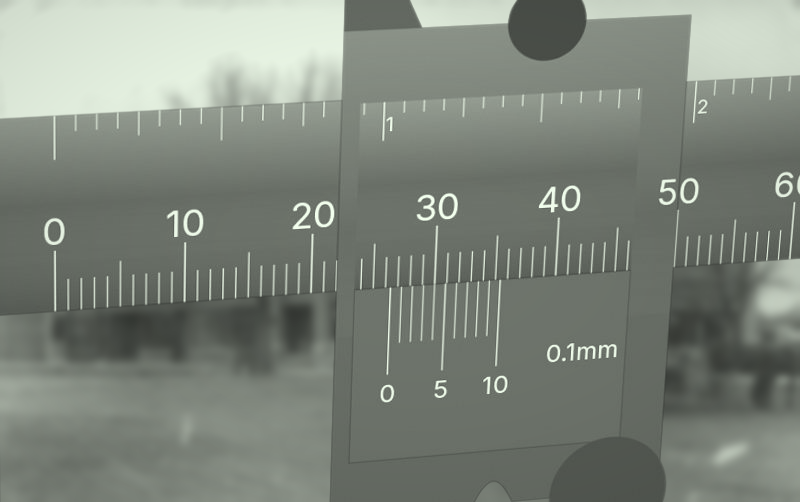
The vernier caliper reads 26.4 mm
